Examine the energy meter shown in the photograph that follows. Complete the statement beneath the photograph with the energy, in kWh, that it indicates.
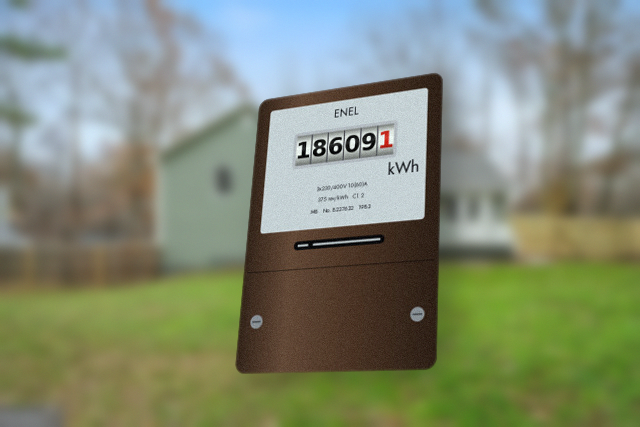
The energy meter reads 18609.1 kWh
